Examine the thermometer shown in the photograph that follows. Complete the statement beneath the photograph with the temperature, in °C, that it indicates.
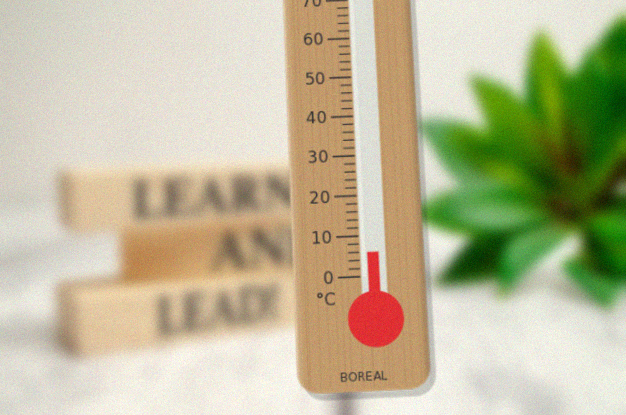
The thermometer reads 6 °C
